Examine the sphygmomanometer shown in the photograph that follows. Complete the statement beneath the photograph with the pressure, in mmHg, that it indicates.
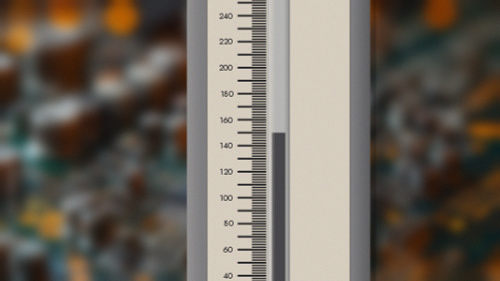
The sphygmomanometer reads 150 mmHg
